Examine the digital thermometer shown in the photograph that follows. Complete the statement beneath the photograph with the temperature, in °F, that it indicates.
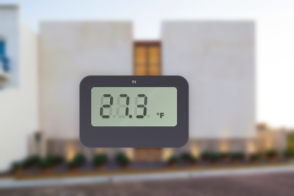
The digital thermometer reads 27.3 °F
